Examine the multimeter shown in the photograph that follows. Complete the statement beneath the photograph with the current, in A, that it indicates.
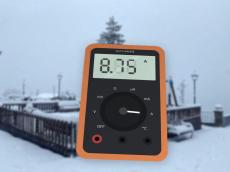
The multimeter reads 8.75 A
